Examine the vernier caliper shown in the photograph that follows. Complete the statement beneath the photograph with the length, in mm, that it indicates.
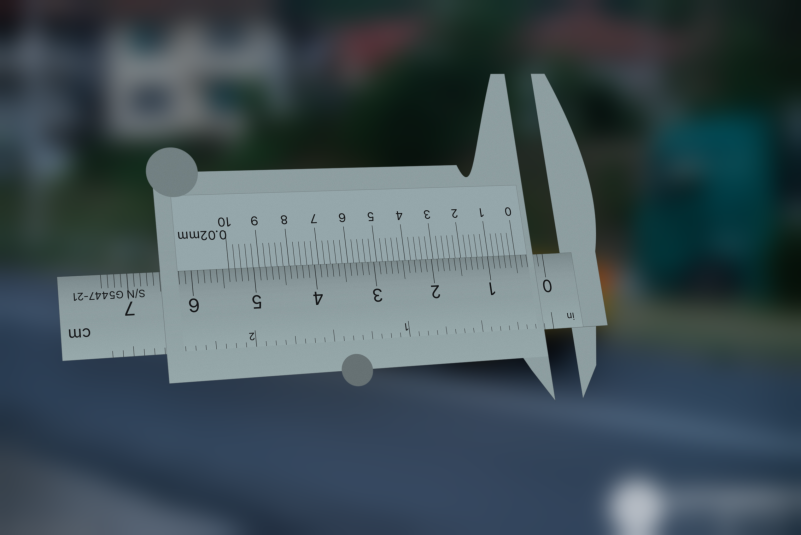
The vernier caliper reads 5.0 mm
